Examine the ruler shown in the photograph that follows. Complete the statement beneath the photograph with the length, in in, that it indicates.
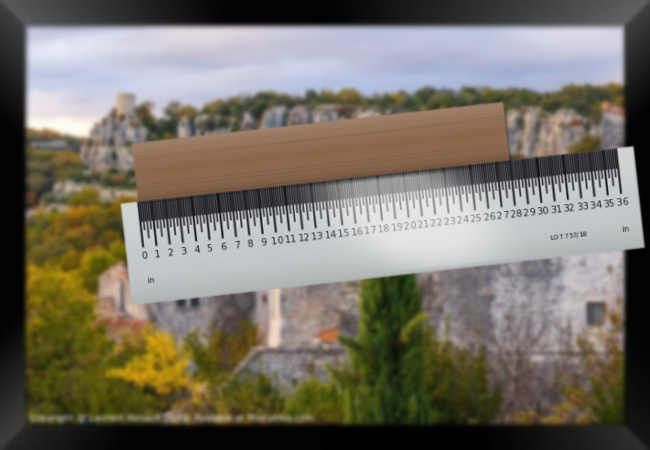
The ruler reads 28 in
